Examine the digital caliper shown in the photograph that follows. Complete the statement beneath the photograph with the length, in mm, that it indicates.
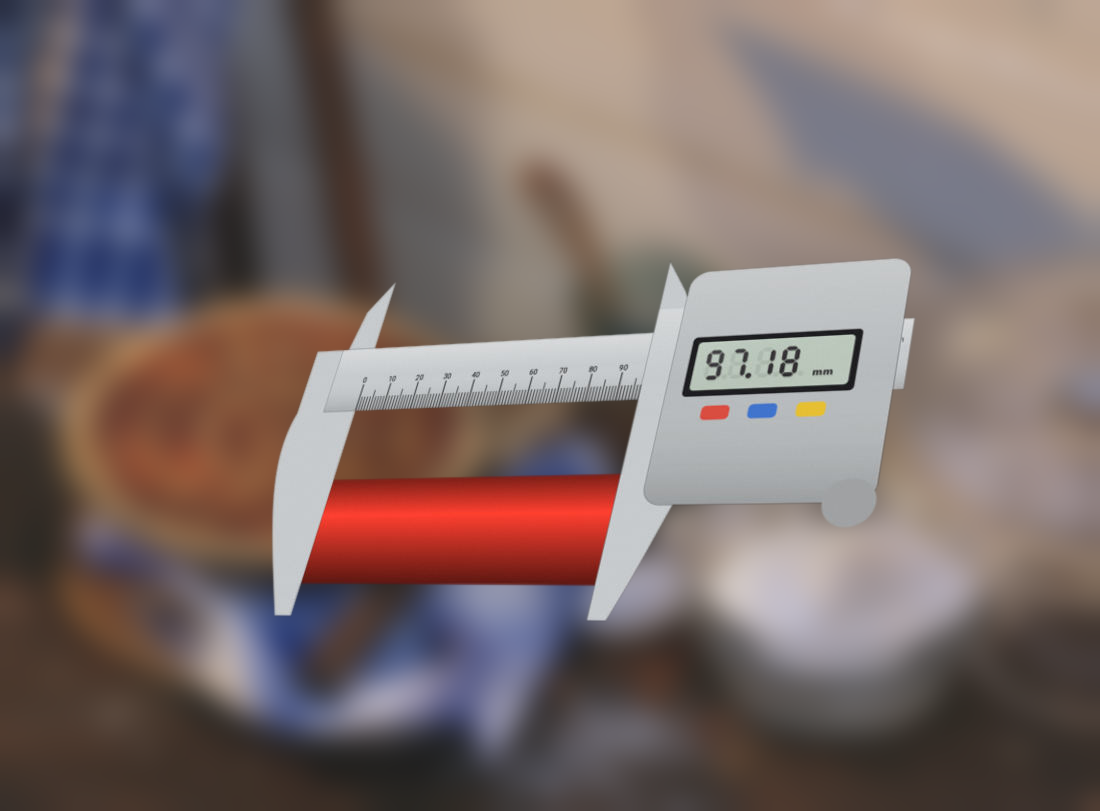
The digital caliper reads 97.18 mm
